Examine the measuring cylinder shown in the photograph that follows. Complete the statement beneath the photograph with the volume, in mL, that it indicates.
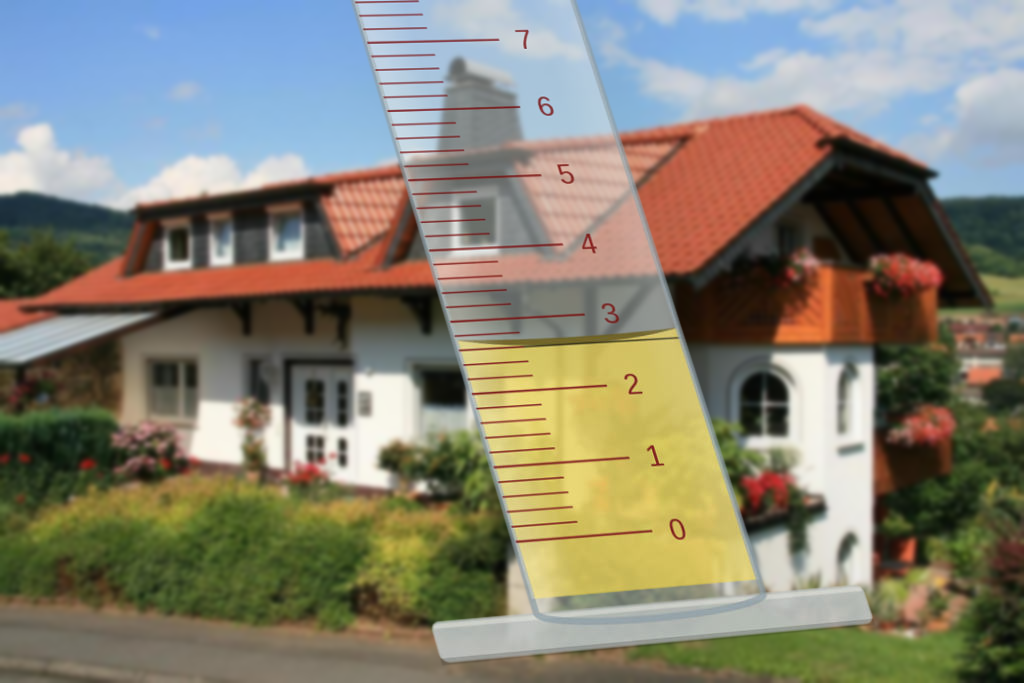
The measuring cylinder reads 2.6 mL
